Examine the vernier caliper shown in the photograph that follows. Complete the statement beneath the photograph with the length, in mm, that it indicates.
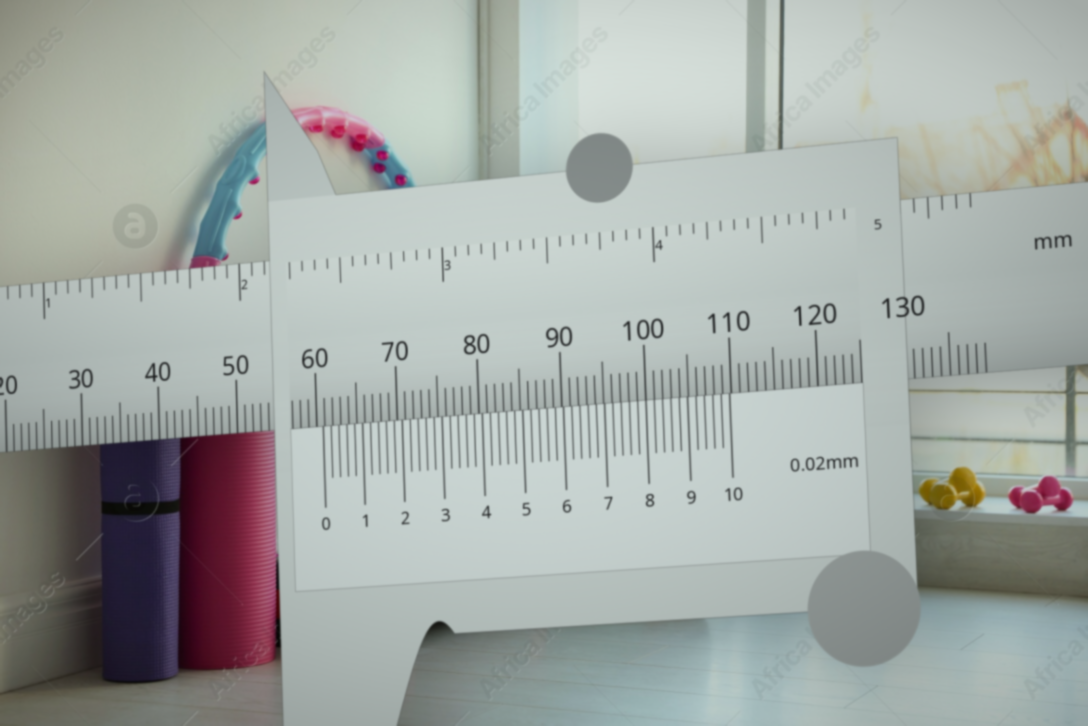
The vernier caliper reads 60.8 mm
